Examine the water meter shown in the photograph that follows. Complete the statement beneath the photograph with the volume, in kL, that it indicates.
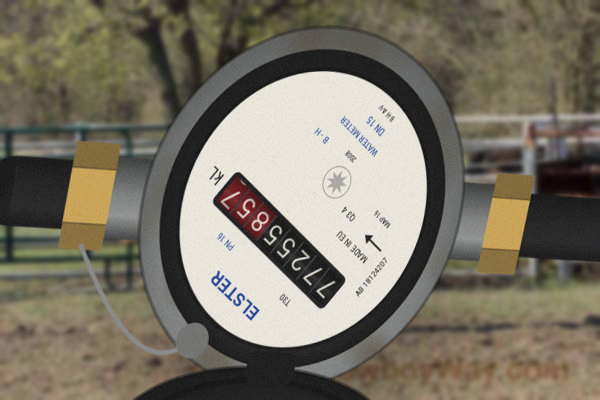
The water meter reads 77255.857 kL
